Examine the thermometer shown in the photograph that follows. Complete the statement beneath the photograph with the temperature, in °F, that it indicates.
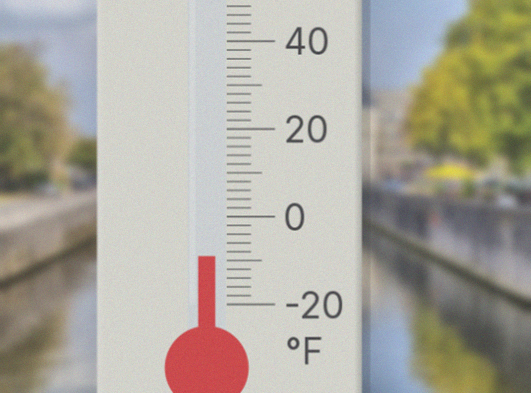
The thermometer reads -9 °F
